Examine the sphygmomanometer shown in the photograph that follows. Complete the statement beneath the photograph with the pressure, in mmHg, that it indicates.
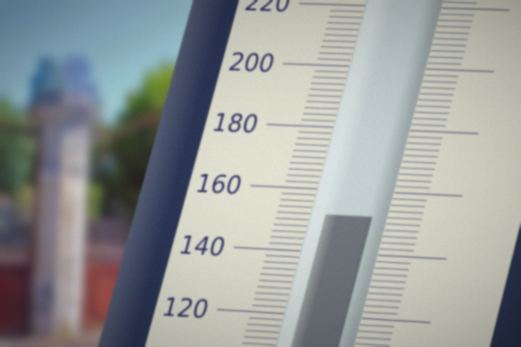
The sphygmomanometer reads 152 mmHg
